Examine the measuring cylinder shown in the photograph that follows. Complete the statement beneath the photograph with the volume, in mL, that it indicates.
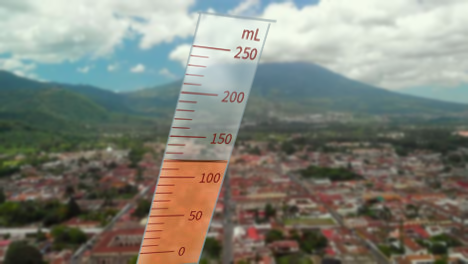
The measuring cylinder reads 120 mL
